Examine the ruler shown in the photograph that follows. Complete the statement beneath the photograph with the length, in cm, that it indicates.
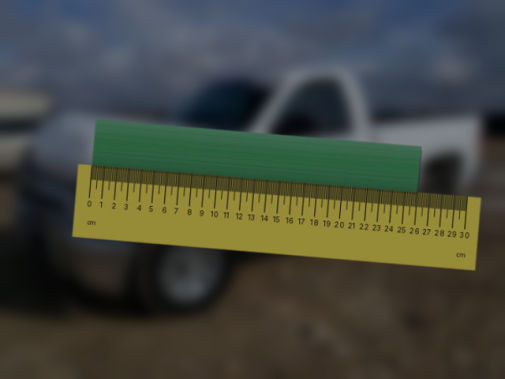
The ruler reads 26 cm
